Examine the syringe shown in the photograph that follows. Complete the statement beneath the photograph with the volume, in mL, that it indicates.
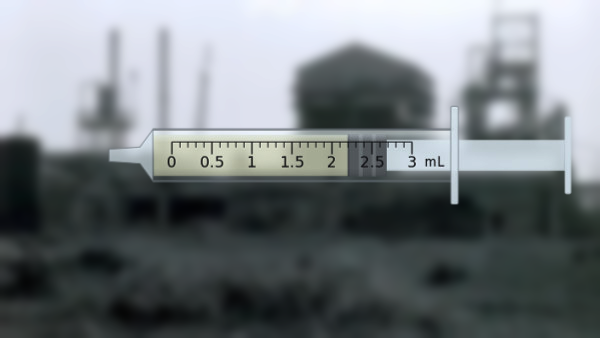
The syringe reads 2.2 mL
